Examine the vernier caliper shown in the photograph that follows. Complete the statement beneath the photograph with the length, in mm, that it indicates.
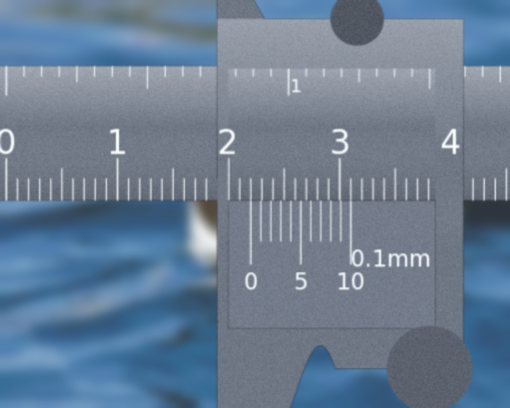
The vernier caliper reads 22.0 mm
